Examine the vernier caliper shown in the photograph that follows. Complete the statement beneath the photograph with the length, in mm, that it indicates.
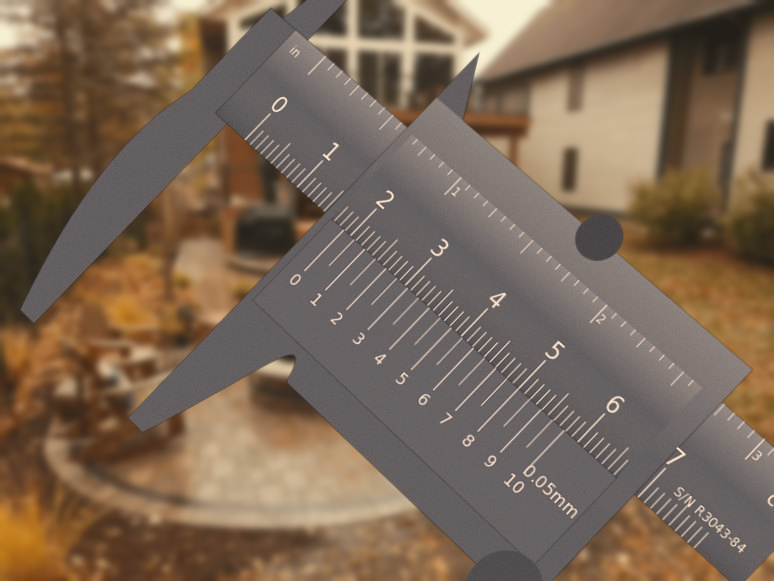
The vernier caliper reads 18.8 mm
